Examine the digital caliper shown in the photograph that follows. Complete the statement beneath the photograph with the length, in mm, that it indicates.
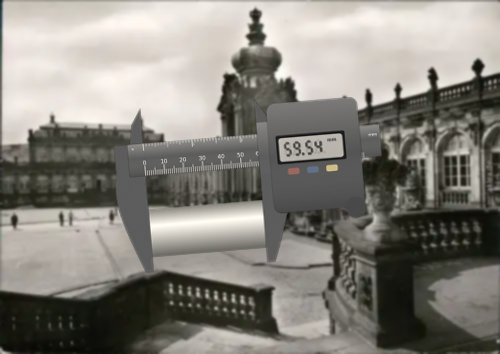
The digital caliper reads 59.54 mm
